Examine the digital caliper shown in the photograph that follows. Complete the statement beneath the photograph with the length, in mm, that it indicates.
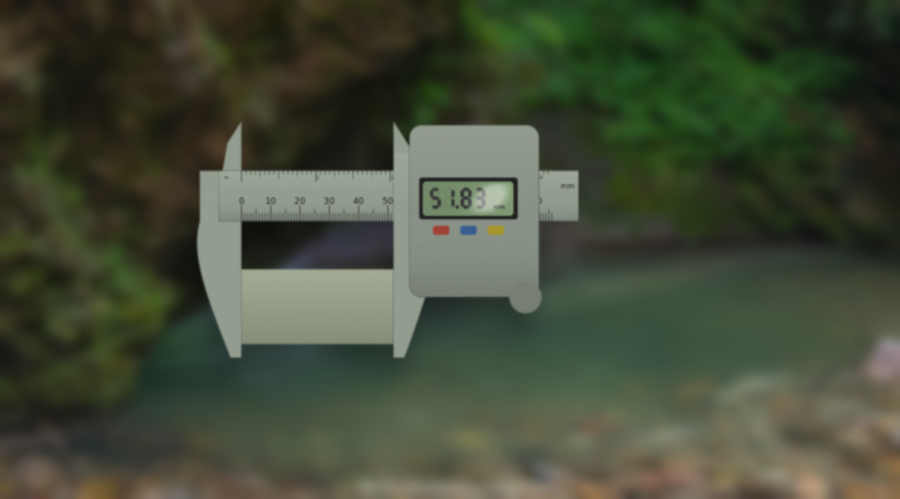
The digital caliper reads 51.83 mm
